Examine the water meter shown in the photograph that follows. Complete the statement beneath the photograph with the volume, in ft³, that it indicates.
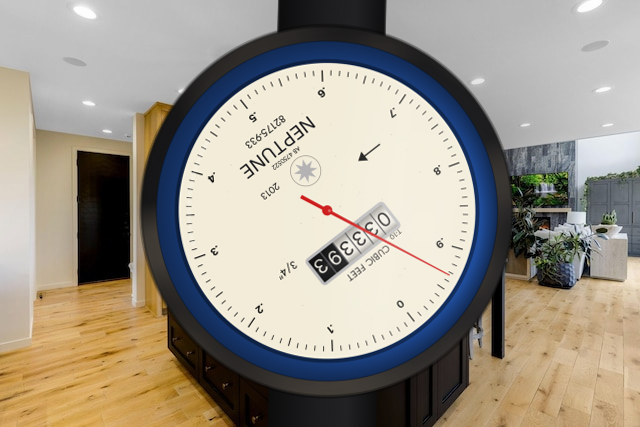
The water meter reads 33392.93 ft³
